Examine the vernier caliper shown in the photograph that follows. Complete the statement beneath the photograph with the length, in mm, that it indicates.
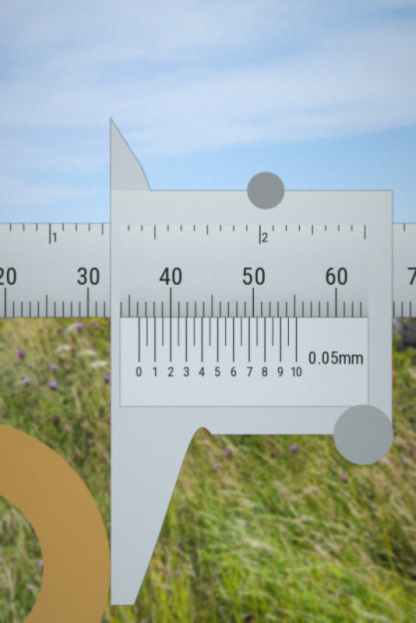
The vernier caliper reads 36.2 mm
